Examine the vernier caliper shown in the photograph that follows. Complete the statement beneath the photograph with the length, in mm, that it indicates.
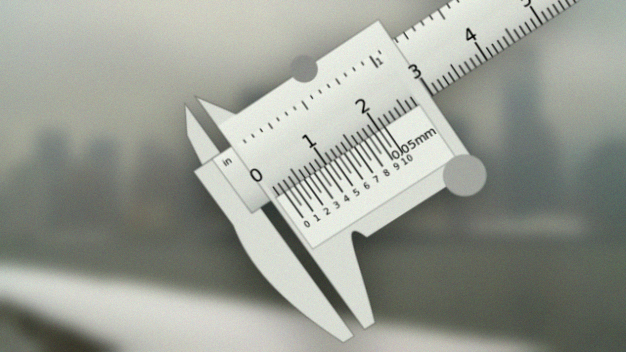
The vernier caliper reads 2.0 mm
